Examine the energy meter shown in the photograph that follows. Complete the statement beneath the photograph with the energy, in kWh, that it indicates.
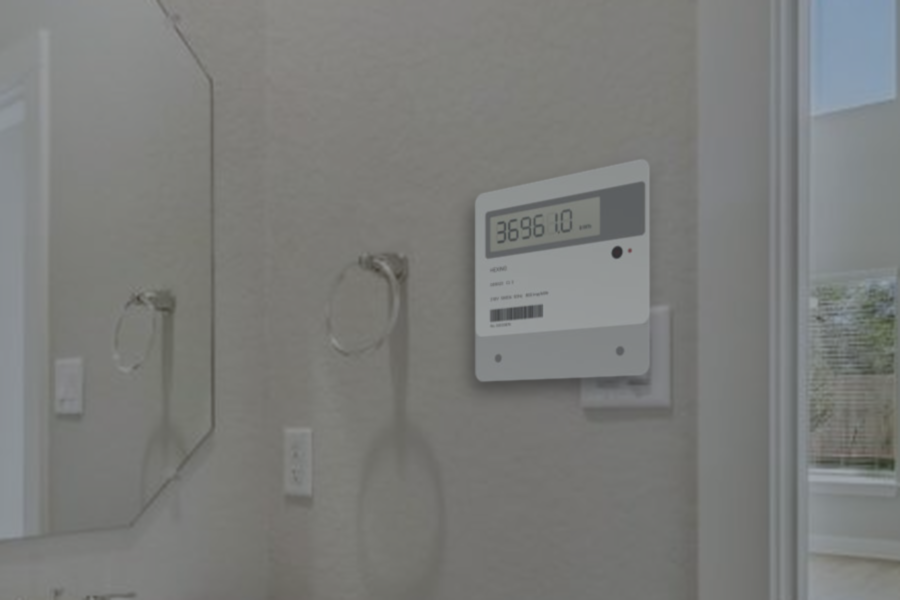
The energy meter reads 36961.0 kWh
